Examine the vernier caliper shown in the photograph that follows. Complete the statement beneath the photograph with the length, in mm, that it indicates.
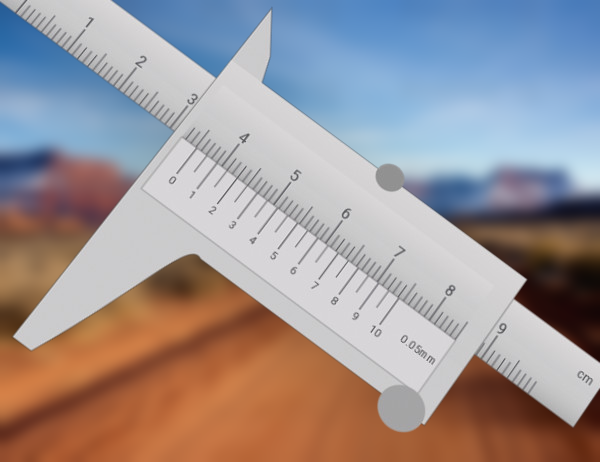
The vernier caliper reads 35.2 mm
